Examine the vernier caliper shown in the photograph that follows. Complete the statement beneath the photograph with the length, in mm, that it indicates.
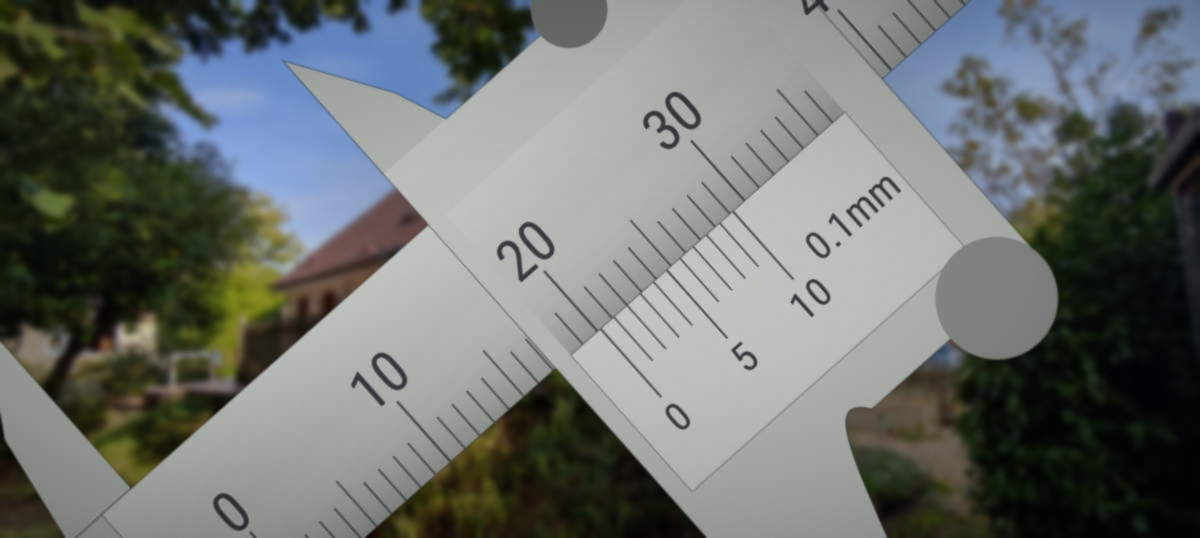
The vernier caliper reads 20.2 mm
